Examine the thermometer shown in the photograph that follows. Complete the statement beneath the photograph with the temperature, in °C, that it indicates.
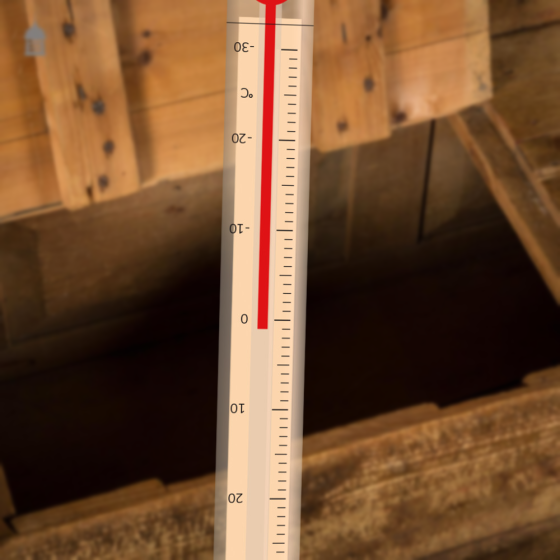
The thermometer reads 1 °C
